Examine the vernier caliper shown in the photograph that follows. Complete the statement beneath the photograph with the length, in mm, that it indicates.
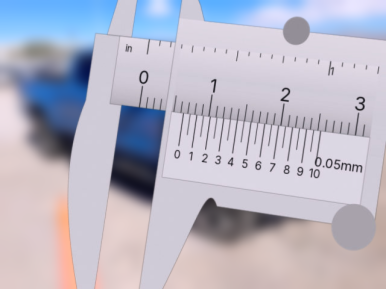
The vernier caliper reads 6.4 mm
